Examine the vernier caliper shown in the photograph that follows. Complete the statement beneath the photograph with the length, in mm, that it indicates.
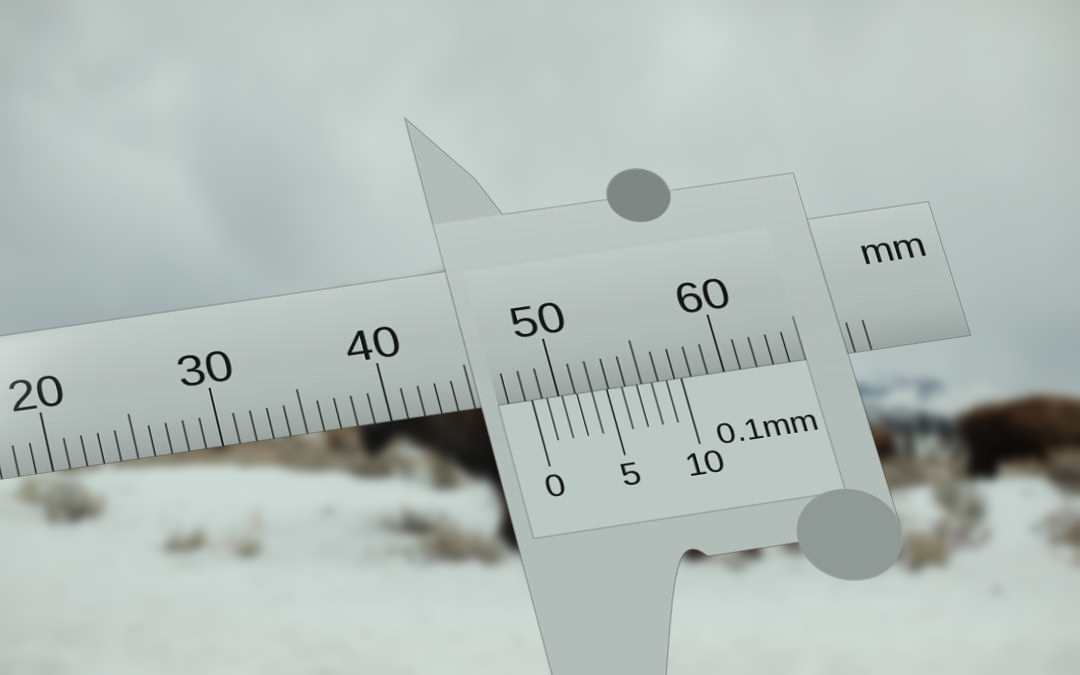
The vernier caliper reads 48.4 mm
